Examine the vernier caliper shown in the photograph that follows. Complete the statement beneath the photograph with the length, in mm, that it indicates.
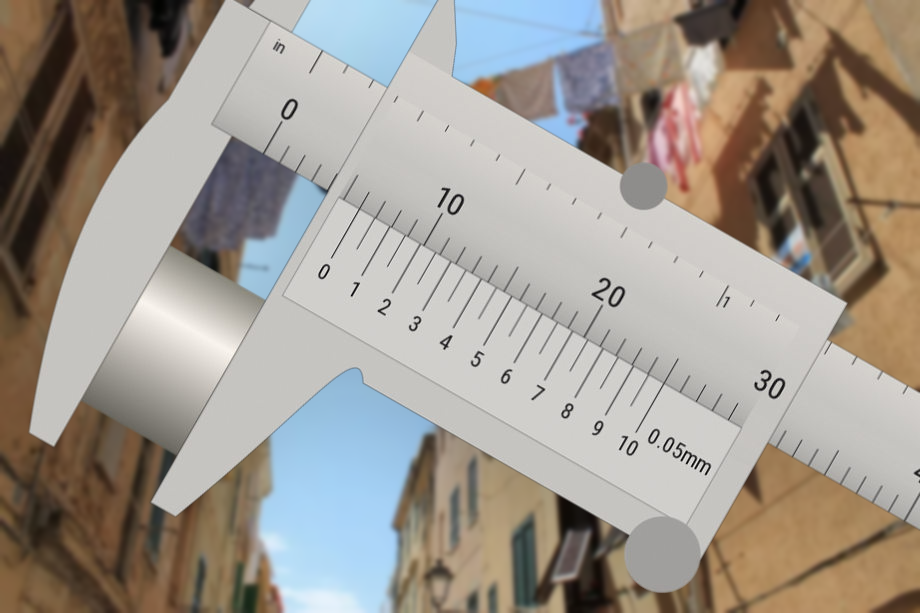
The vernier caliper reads 6.0 mm
